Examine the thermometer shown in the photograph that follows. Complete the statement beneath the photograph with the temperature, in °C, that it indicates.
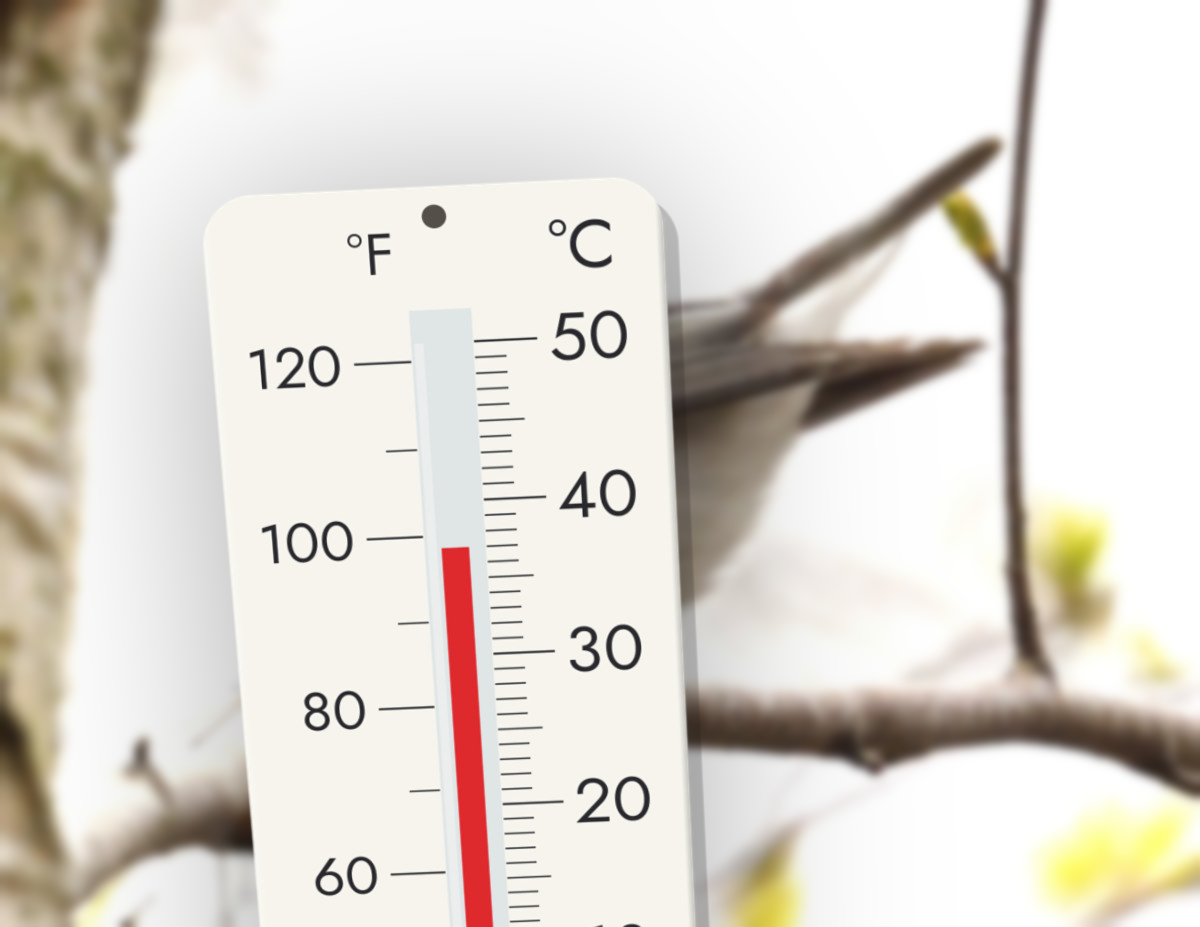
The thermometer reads 37 °C
